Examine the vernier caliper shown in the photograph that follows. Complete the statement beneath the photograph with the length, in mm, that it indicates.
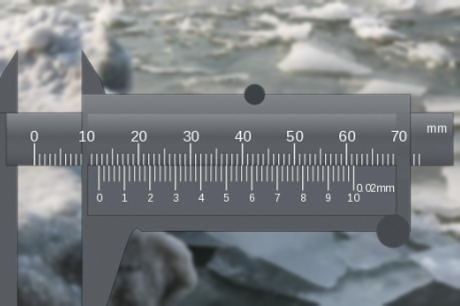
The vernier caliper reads 12.4 mm
